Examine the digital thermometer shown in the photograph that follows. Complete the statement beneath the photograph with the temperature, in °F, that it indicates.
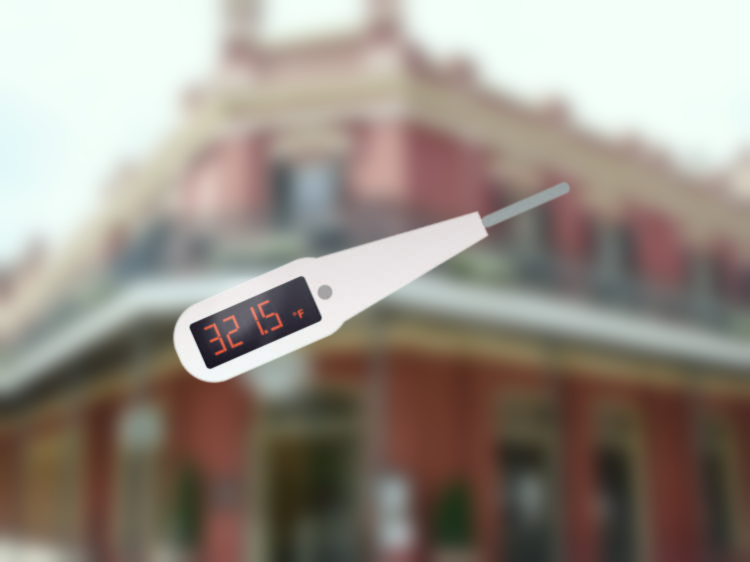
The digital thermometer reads 321.5 °F
